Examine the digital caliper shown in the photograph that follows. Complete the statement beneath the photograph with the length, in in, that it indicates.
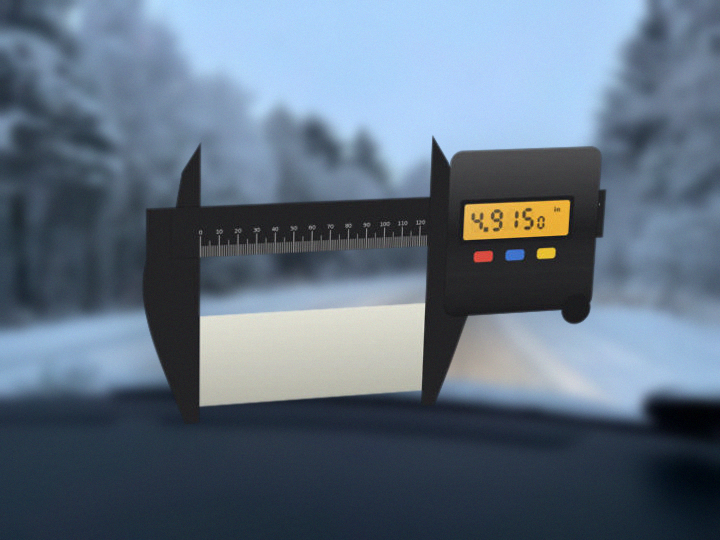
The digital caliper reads 4.9150 in
